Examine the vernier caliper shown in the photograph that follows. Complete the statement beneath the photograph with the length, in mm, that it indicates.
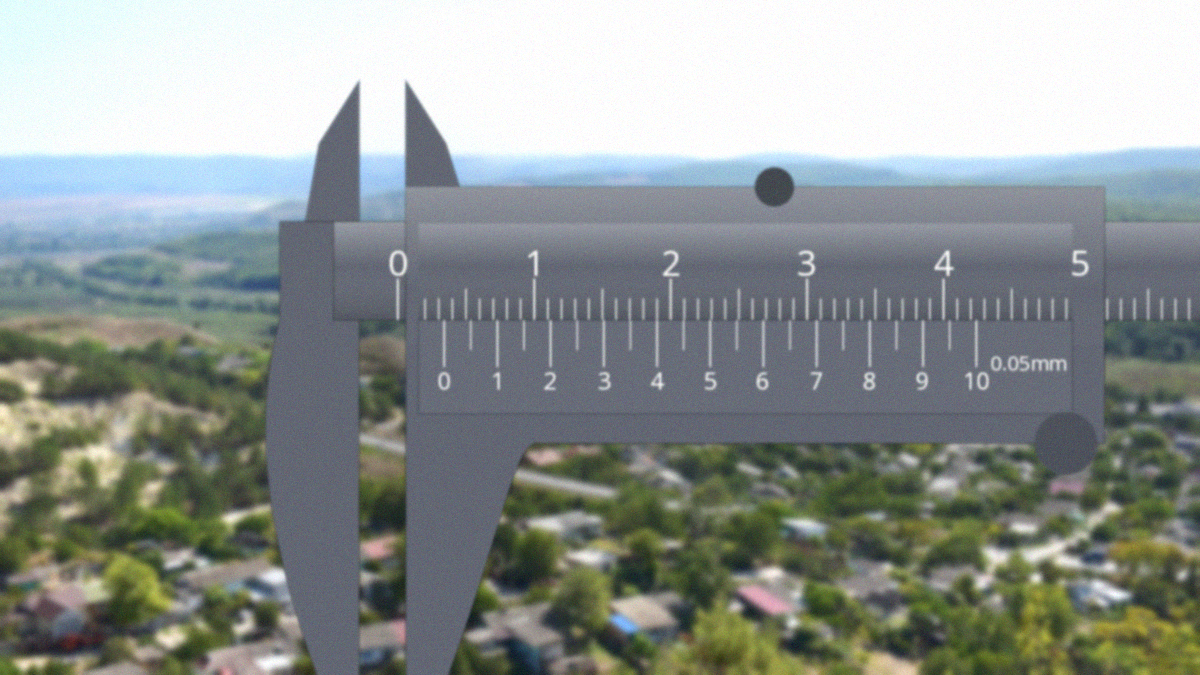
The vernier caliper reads 3.4 mm
